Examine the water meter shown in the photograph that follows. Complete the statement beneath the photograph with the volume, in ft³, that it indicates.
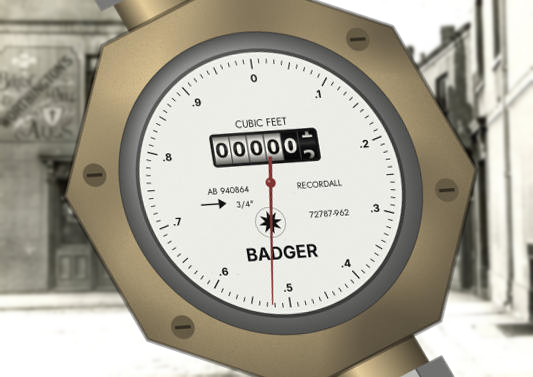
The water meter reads 1.52 ft³
